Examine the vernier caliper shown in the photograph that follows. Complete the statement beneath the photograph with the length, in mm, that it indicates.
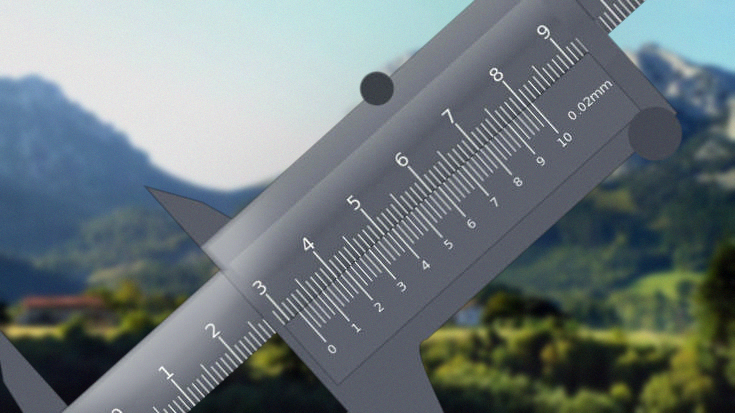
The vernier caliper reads 32.0 mm
